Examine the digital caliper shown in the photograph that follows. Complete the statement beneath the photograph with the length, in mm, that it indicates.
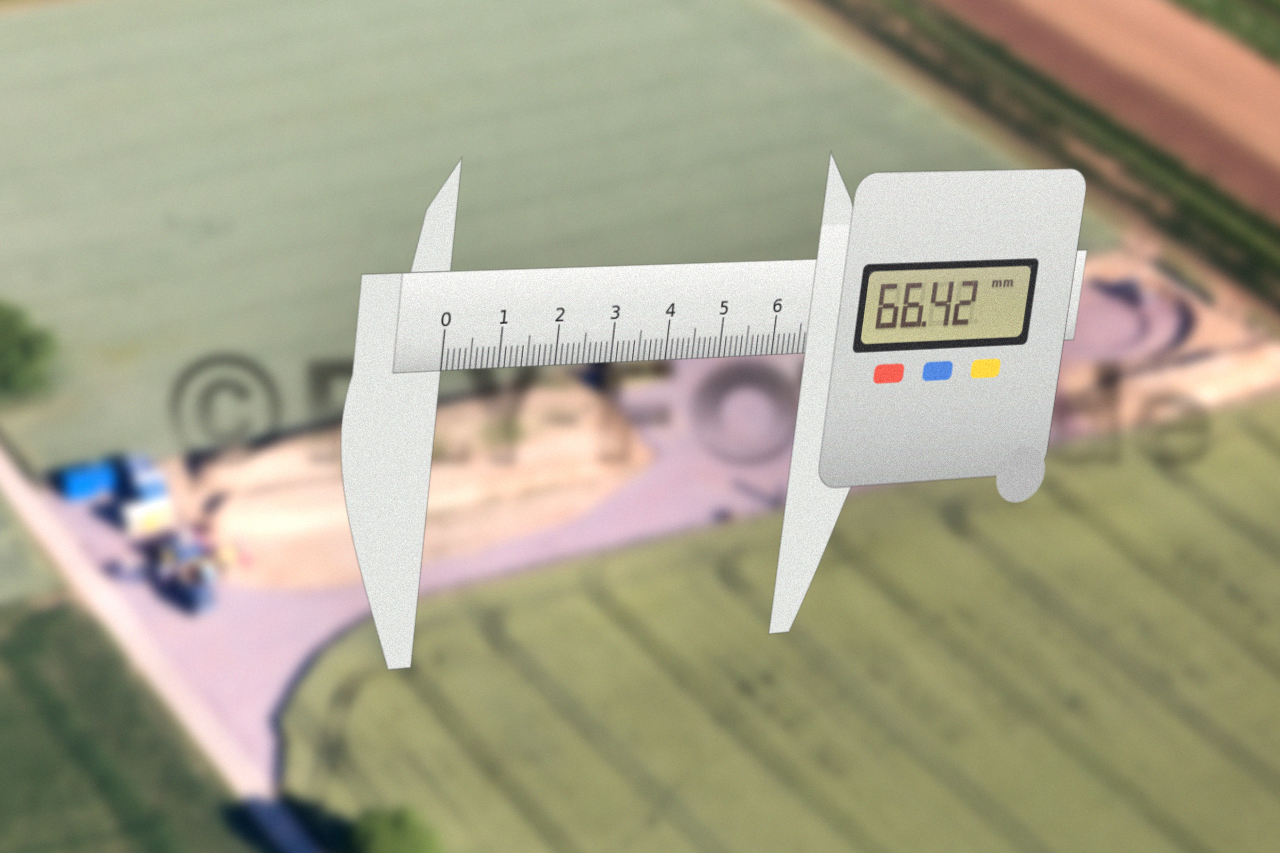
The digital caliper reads 66.42 mm
